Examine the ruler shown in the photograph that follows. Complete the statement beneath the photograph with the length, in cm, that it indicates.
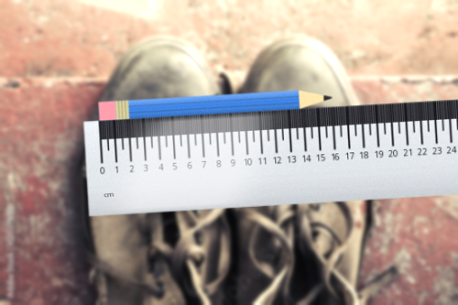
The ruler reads 16 cm
